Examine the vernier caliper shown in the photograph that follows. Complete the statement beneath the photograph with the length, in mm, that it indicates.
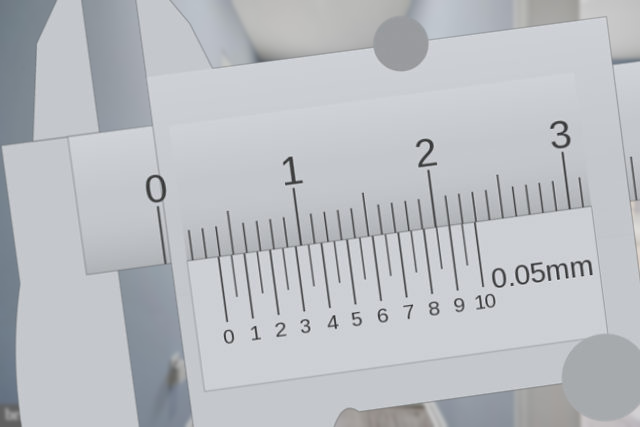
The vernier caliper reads 3.9 mm
